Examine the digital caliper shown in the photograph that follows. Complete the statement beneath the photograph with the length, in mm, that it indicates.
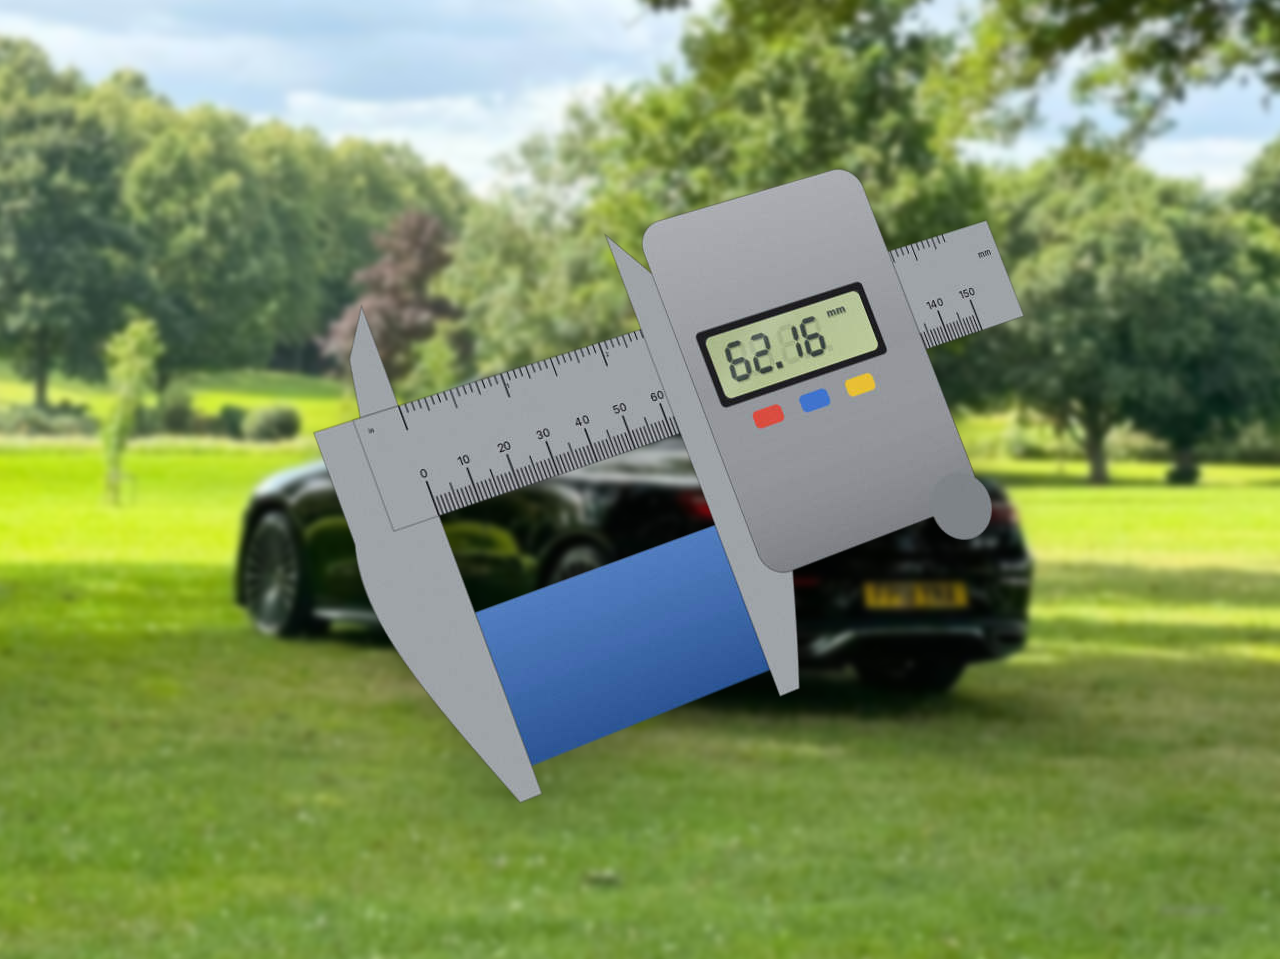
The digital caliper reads 62.16 mm
